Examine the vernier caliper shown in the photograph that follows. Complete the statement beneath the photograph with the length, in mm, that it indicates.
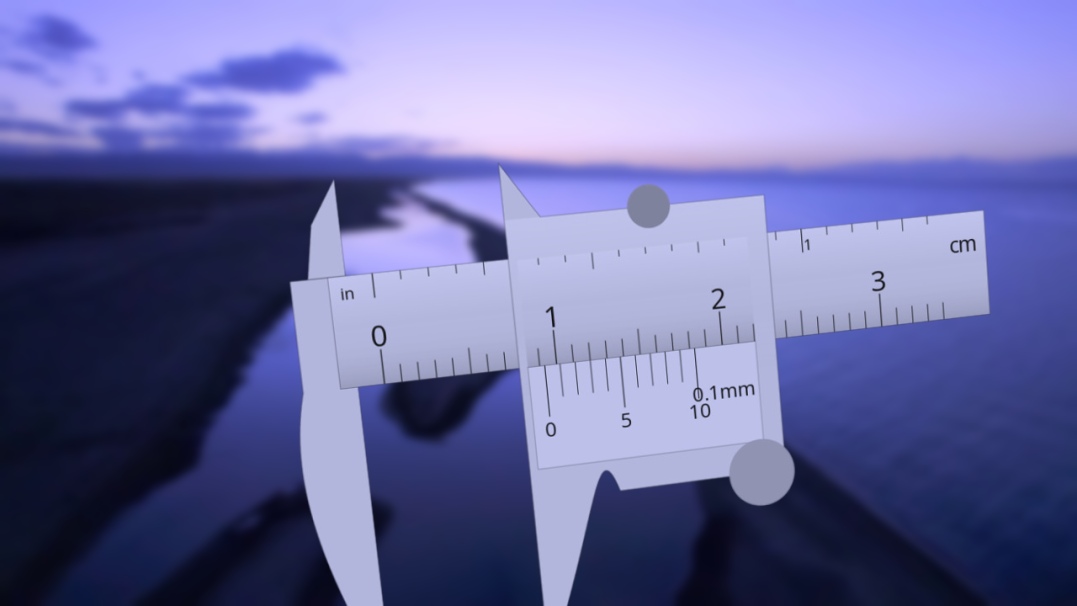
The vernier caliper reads 9.3 mm
